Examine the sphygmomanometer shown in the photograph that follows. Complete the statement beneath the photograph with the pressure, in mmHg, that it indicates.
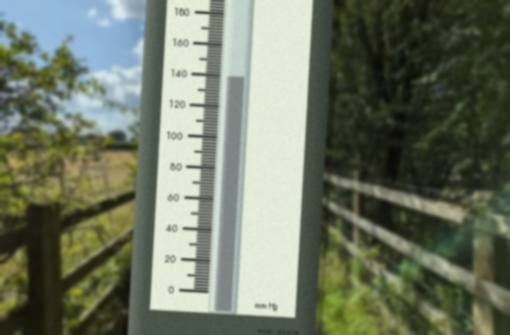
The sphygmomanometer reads 140 mmHg
